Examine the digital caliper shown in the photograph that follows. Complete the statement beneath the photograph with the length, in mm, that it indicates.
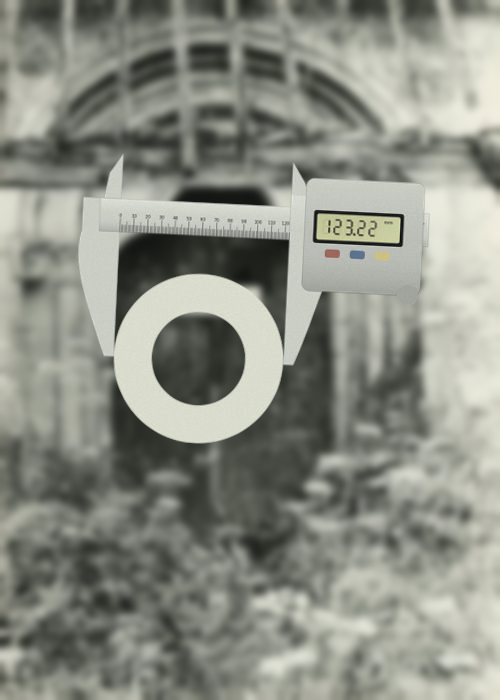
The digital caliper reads 123.22 mm
